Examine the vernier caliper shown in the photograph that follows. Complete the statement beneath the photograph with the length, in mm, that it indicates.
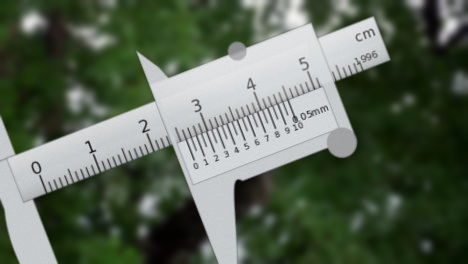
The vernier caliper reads 26.0 mm
